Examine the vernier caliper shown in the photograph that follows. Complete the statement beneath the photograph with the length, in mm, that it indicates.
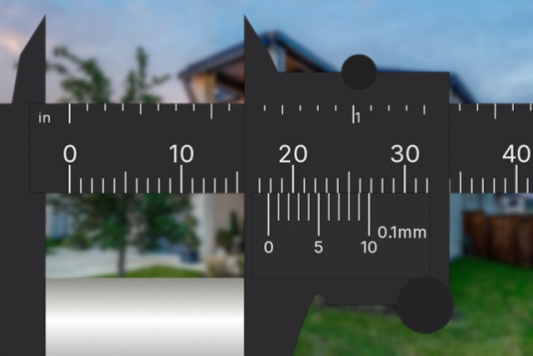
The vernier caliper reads 17.8 mm
